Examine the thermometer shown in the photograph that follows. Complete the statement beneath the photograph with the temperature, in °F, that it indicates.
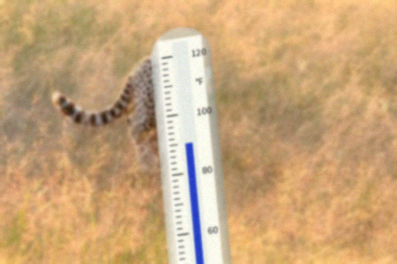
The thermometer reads 90 °F
